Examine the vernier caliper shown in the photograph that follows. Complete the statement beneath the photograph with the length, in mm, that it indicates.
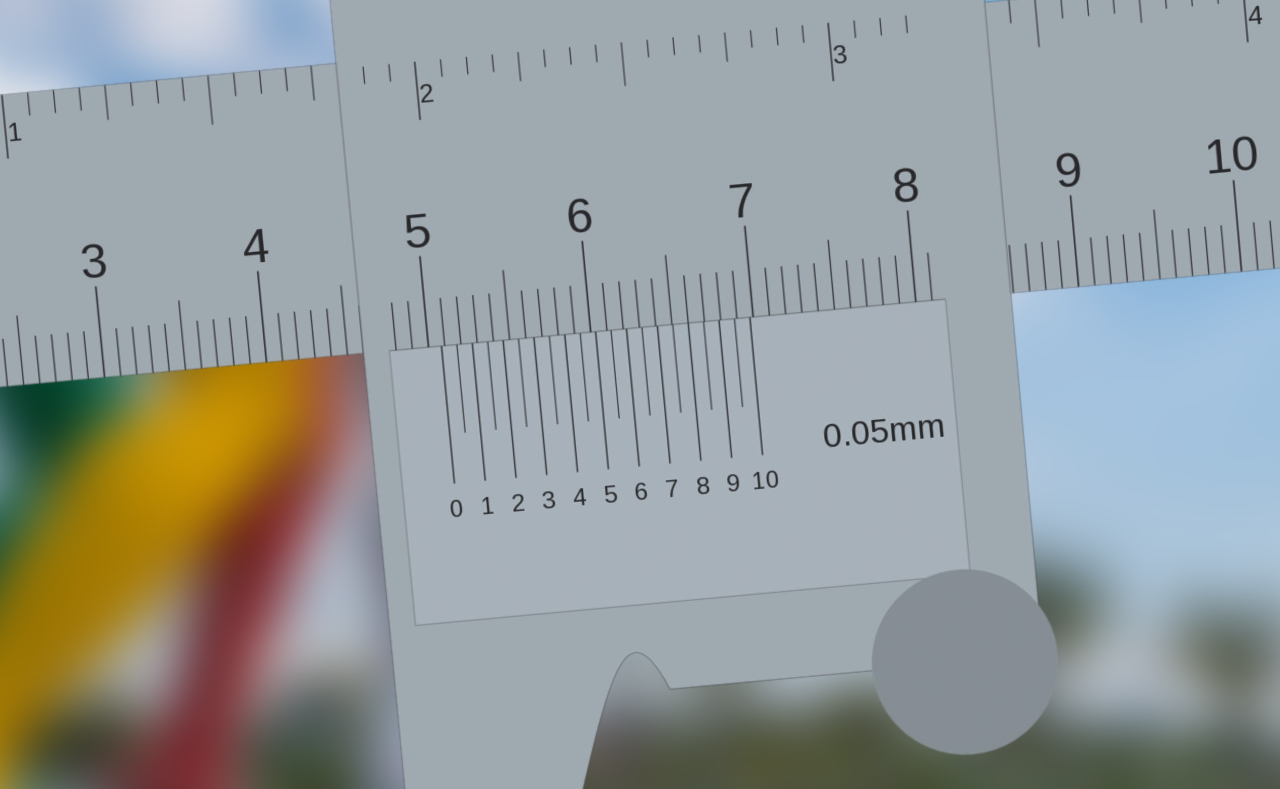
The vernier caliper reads 50.8 mm
